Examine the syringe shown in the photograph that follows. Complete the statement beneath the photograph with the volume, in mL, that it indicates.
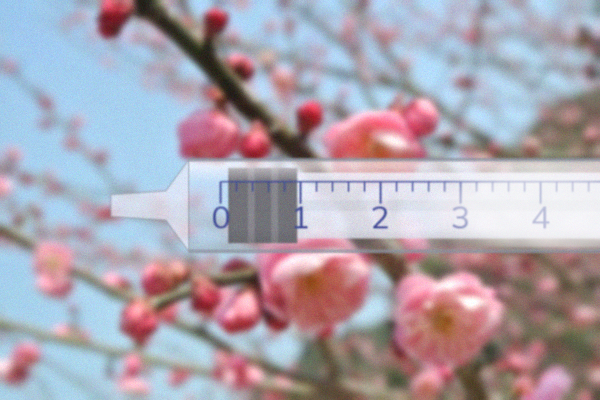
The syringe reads 0.1 mL
